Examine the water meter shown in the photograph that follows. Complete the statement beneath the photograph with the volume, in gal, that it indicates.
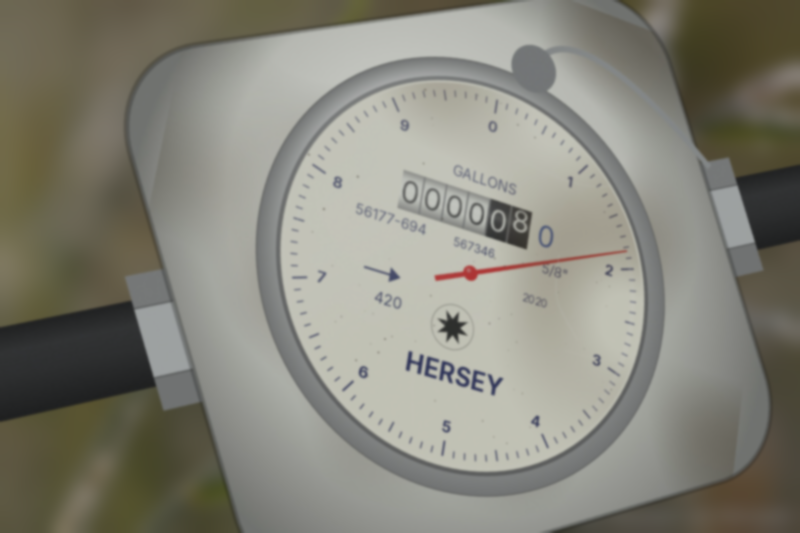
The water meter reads 81.8 gal
